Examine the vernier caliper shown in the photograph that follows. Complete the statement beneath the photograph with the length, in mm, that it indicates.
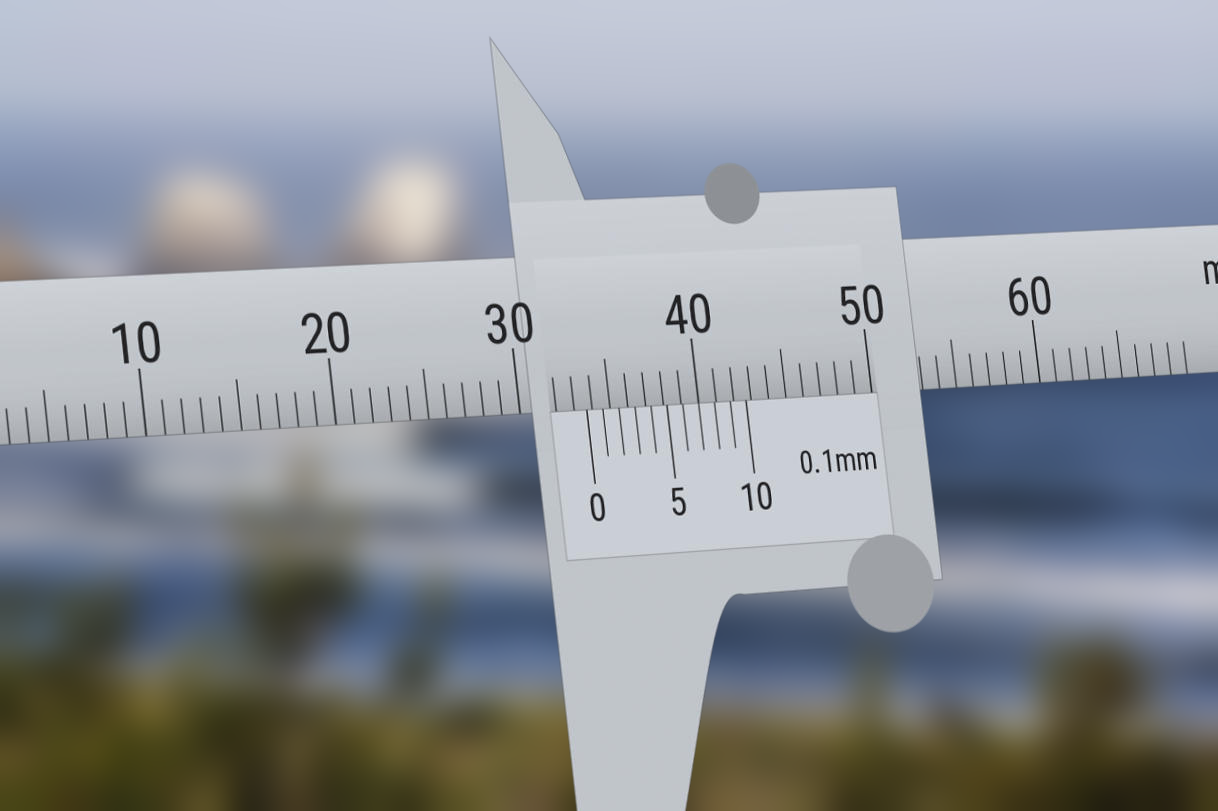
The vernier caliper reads 33.7 mm
